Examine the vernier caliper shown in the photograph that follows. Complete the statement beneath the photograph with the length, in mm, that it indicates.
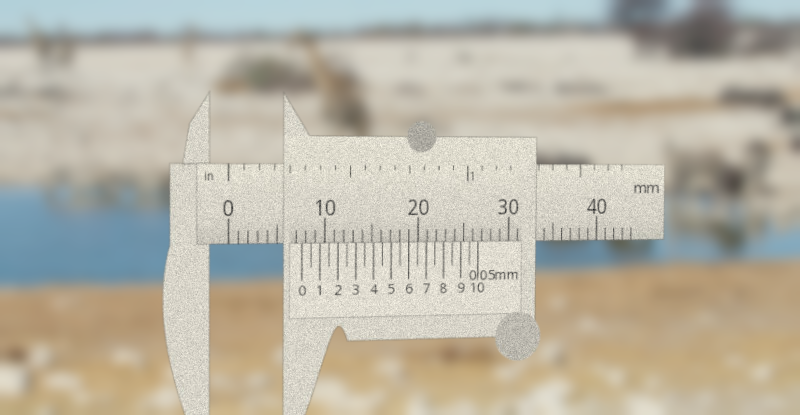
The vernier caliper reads 7.6 mm
